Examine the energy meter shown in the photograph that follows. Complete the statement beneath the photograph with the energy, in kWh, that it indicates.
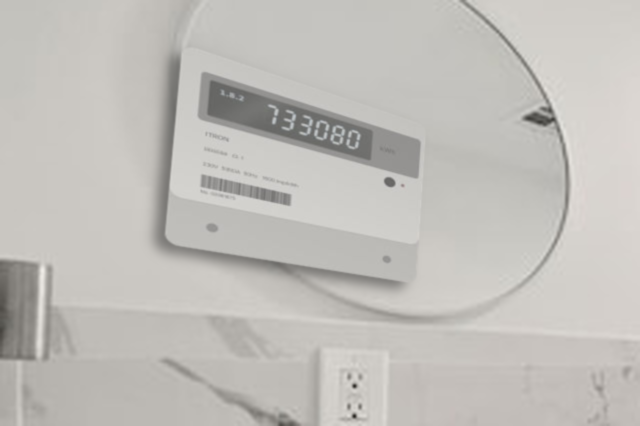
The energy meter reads 733080 kWh
